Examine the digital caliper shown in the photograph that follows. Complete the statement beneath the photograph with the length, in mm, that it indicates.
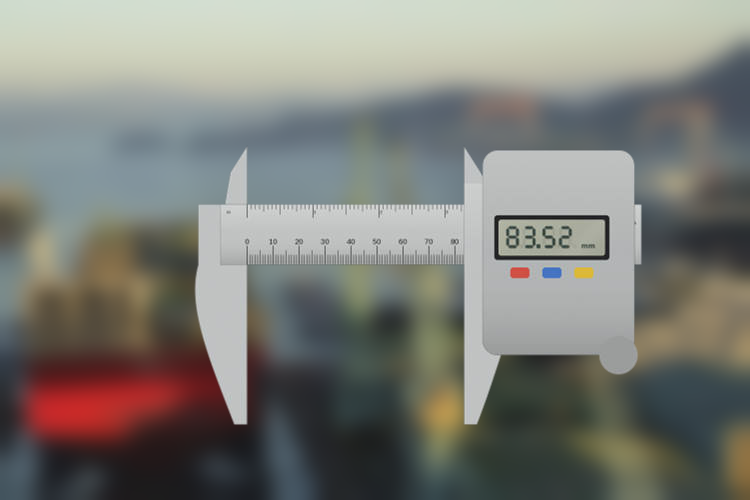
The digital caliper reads 83.52 mm
